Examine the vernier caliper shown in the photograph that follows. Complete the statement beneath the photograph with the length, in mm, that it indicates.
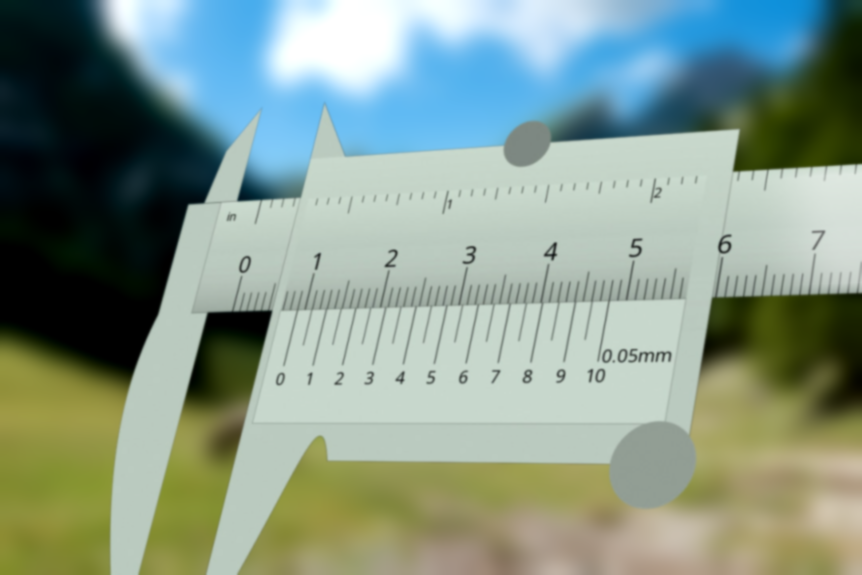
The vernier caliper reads 9.0 mm
